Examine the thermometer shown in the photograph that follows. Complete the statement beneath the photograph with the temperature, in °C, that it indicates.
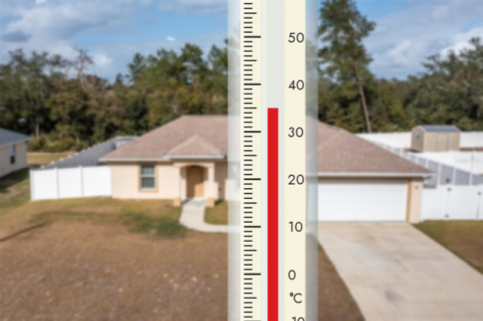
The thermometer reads 35 °C
